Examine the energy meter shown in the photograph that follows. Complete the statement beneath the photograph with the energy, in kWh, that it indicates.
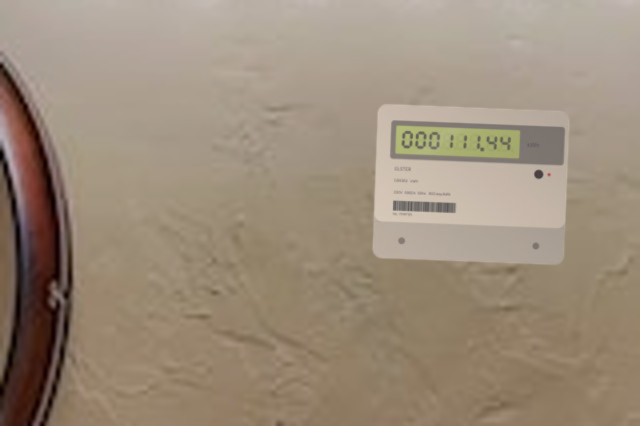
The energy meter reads 111.44 kWh
